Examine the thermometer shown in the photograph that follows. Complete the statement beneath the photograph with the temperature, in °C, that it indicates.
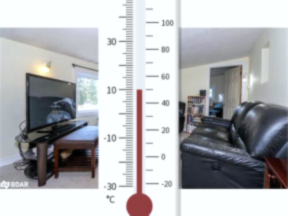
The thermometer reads 10 °C
